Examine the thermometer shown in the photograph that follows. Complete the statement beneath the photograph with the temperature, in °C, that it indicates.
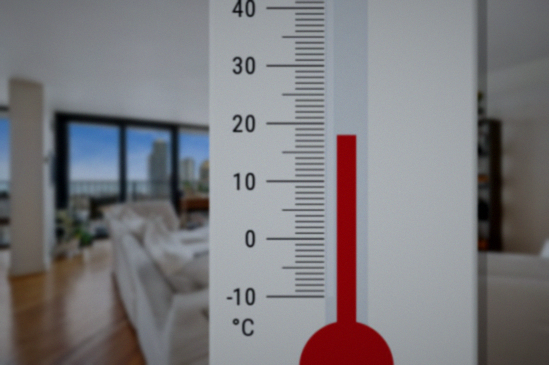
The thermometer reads 18 °C
